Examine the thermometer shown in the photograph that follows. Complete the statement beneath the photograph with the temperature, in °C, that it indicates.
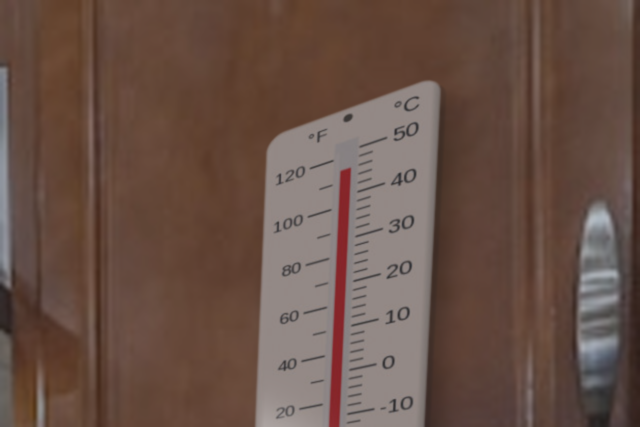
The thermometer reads 46 °C
